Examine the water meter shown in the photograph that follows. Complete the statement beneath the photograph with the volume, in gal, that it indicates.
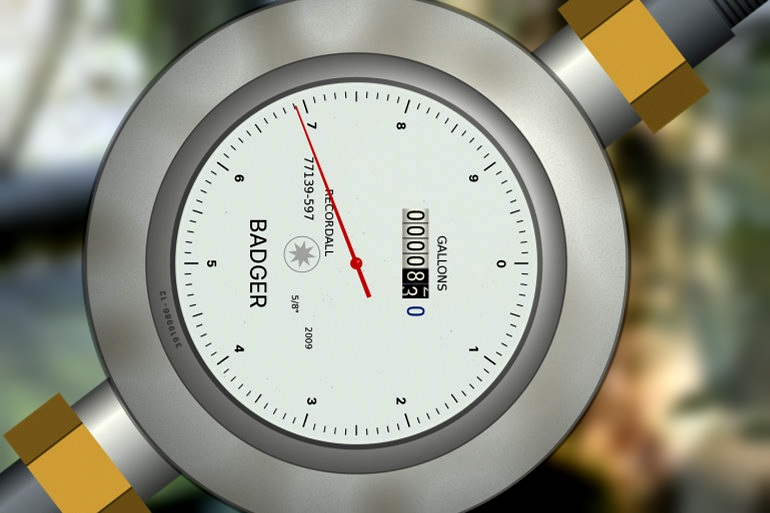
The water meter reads 826.9 gal
